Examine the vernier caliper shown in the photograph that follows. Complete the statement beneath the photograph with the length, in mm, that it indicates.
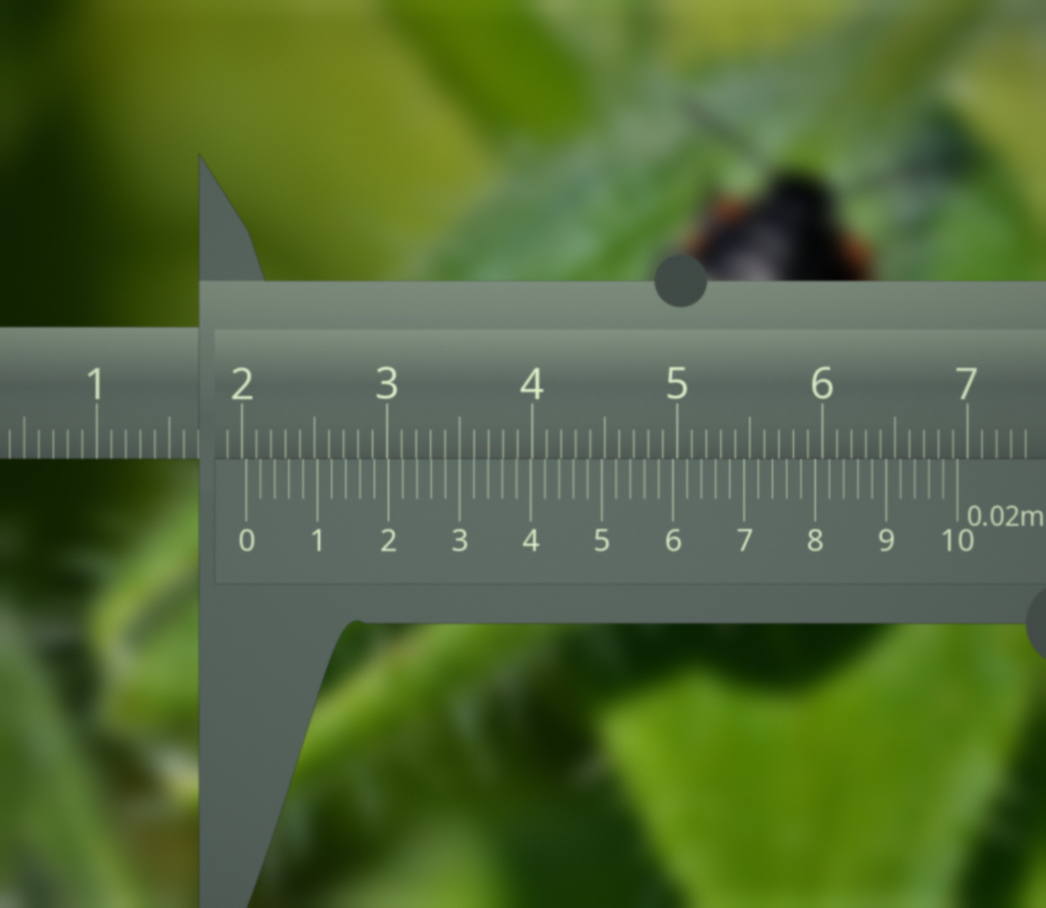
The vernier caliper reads 20.3 mm
